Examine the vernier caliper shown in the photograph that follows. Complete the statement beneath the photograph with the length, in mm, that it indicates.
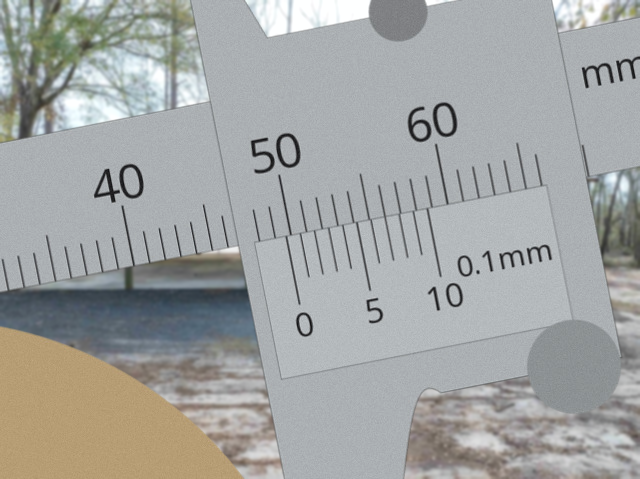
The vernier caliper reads 49.7 mm
